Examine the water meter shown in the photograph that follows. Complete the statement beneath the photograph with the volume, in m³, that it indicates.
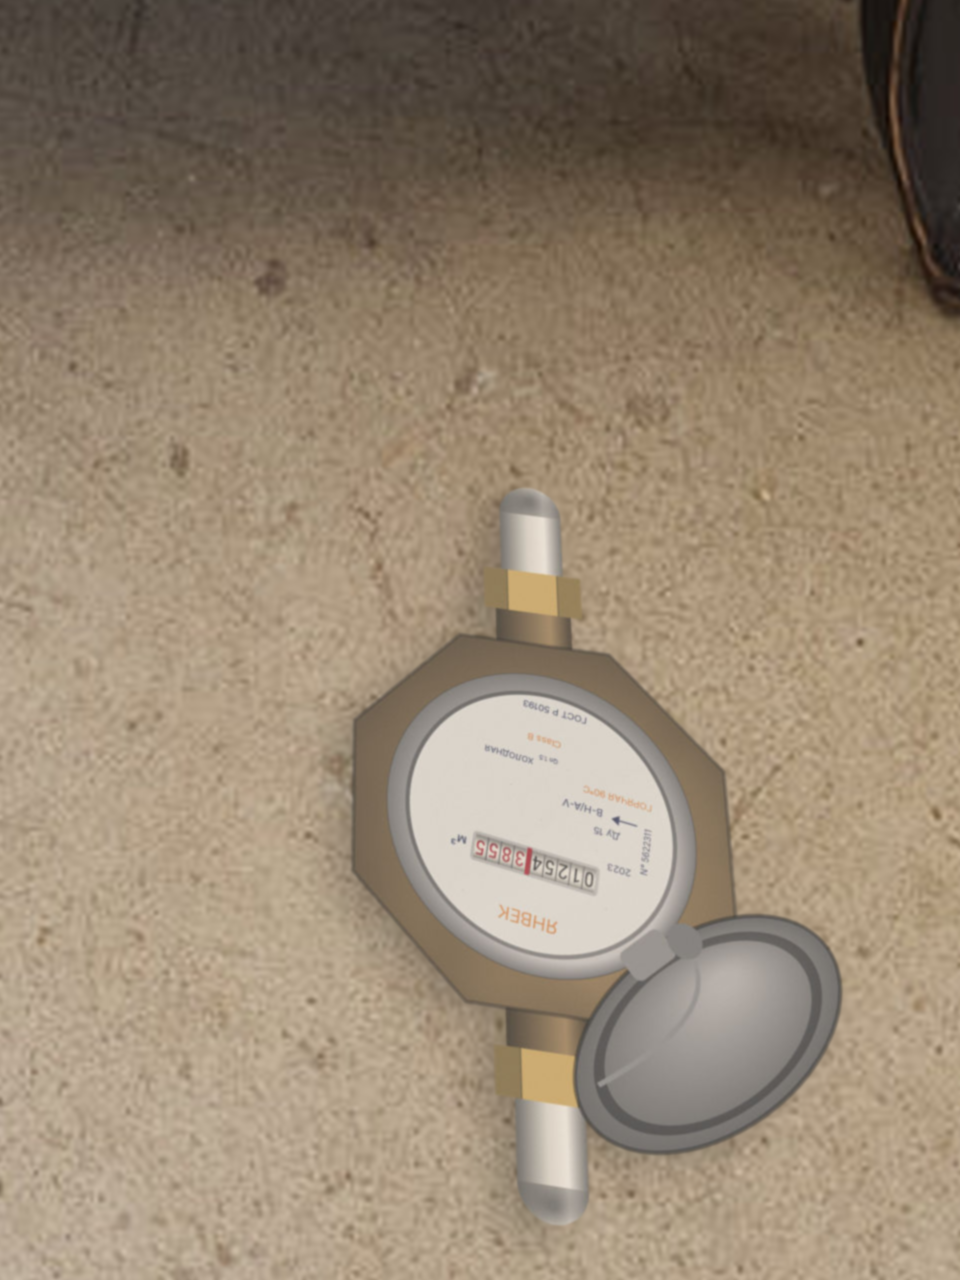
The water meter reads 1254.3855 m³
